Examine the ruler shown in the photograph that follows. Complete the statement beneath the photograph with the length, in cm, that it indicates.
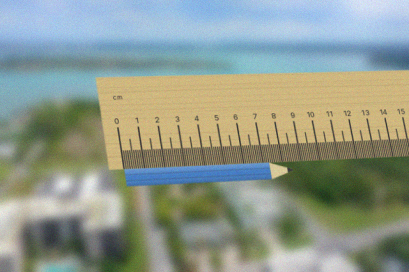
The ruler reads 8.5 cm
